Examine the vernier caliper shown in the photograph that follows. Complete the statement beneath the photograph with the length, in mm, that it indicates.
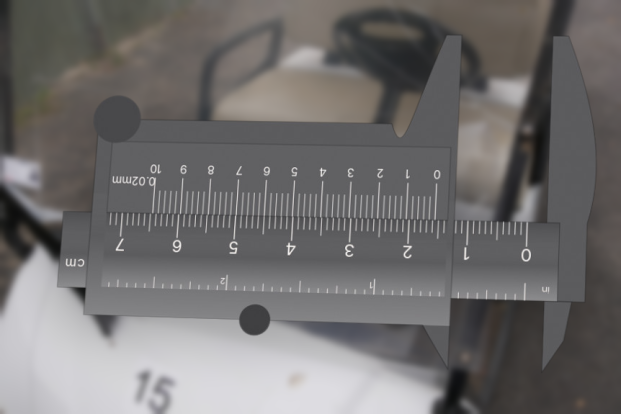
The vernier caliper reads 15.6 mm
